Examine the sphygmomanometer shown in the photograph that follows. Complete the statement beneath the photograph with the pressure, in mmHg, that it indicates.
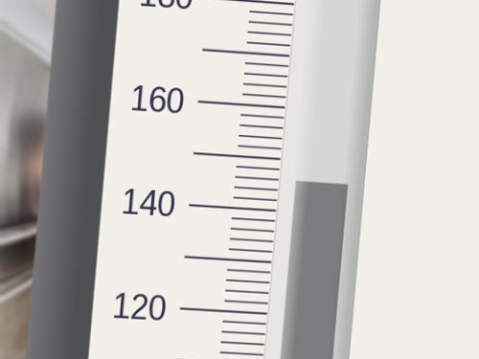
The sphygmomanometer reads 146 mmHg
